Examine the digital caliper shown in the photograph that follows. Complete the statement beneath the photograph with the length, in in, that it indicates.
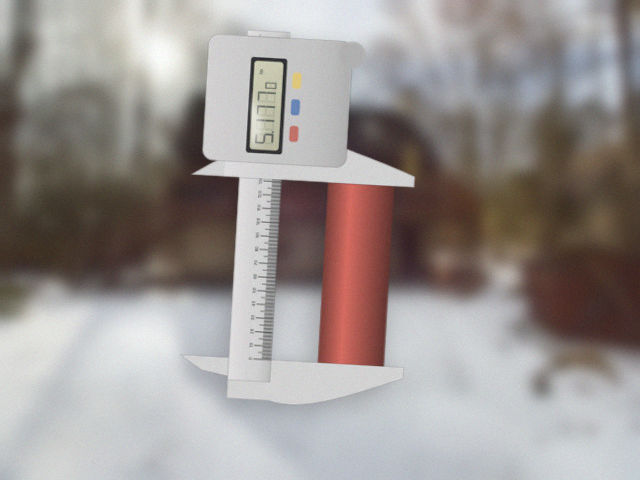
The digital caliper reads 5.1770 in
